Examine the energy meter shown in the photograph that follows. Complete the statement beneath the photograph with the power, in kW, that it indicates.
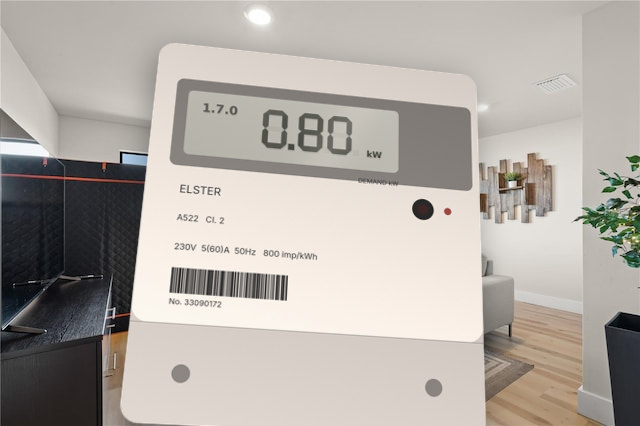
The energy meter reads 0.80 kW
